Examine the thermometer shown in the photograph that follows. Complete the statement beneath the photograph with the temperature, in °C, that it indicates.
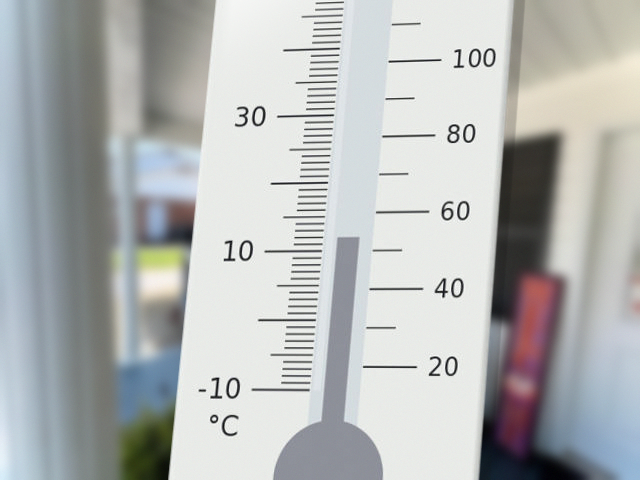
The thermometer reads 12 °C
